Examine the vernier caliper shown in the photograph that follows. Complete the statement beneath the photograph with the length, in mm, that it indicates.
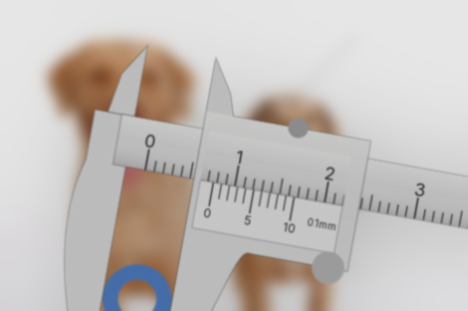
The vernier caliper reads 7.6 mm
